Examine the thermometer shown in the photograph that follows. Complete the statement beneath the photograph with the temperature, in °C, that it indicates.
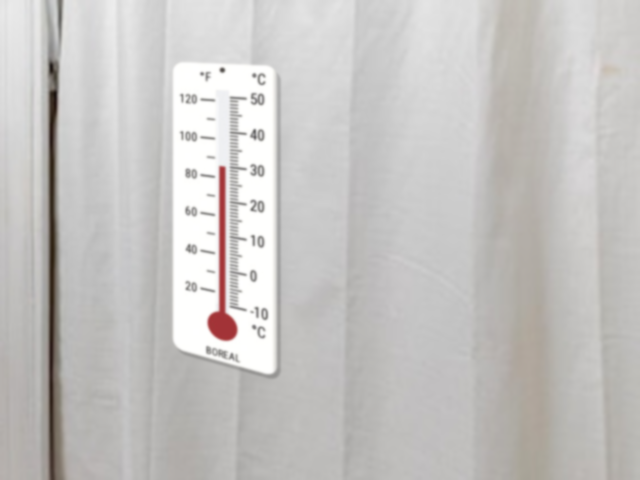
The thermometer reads 30 °C
